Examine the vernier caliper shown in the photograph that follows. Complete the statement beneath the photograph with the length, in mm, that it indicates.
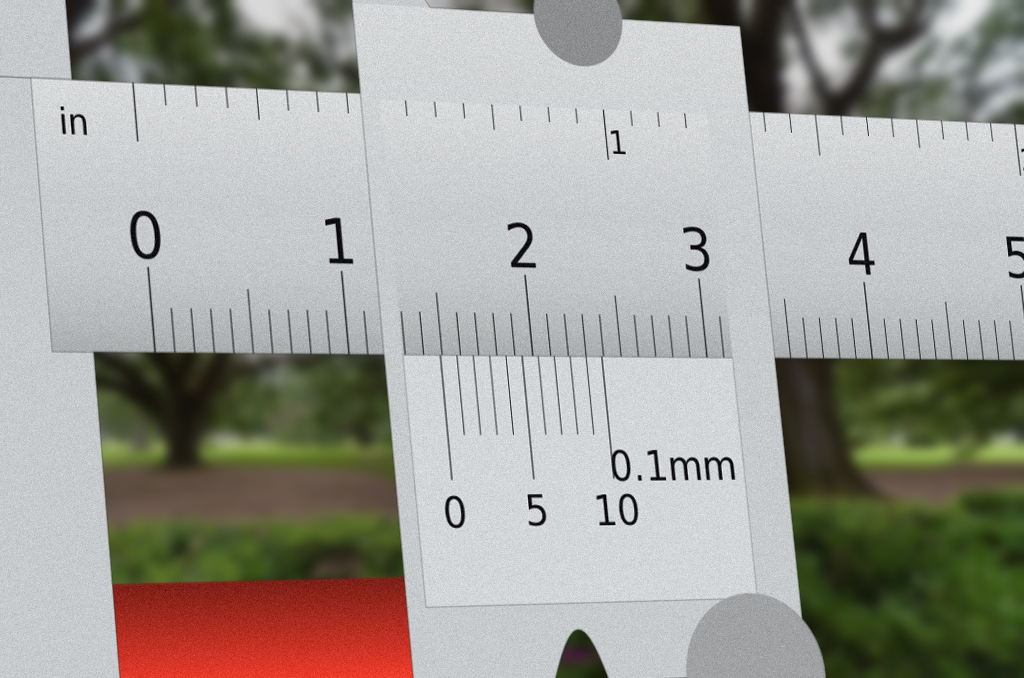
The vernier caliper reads 14.9 mm
